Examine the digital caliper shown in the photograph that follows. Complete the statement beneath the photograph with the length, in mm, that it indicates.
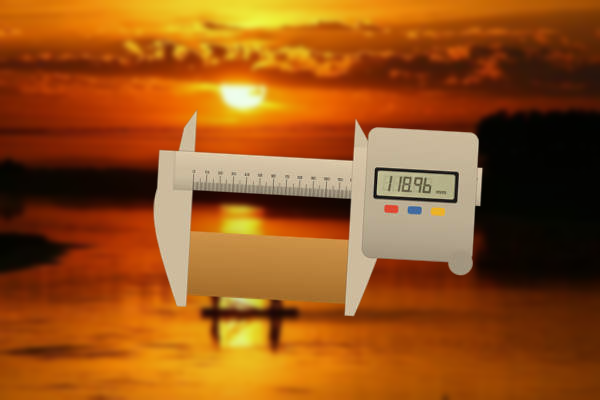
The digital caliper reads 118.96 mm
